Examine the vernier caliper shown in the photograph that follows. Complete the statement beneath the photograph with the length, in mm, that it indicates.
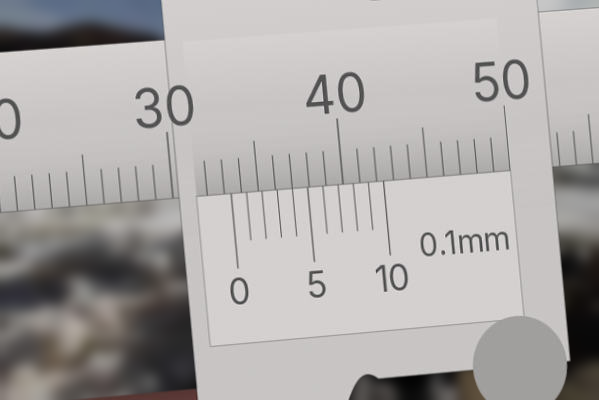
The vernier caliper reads 33.4 mm
